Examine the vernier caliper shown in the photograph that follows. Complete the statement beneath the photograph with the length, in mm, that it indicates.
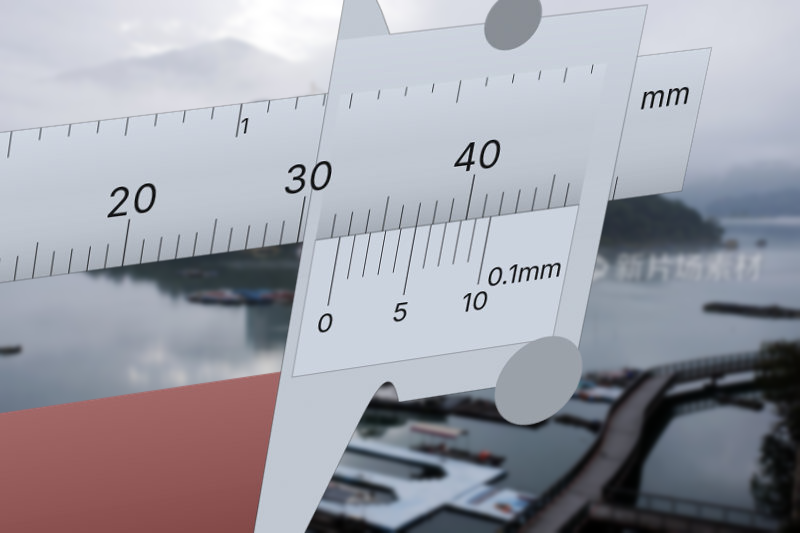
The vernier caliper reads 32.5 mm
